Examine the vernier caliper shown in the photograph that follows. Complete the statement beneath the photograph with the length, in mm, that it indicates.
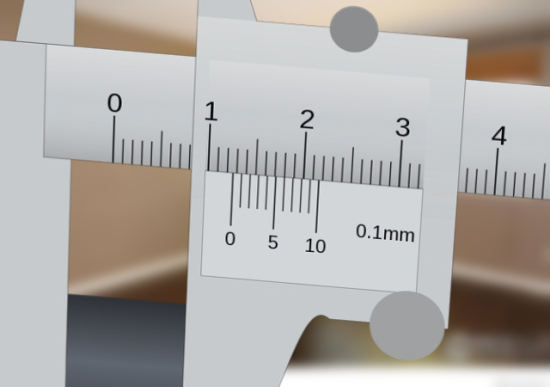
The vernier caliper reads 12.6 mm
